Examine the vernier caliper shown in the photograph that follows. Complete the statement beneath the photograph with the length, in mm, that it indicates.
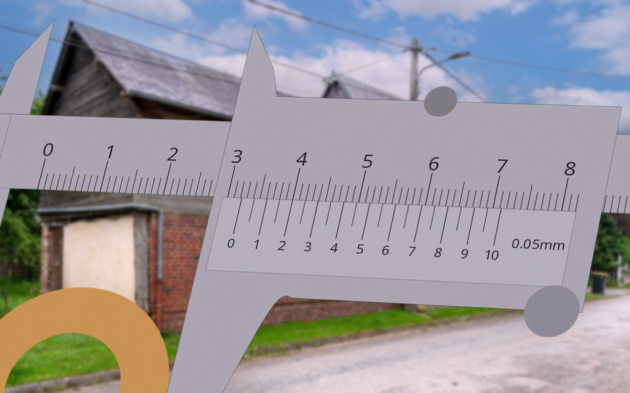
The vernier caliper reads 32.2 mm
